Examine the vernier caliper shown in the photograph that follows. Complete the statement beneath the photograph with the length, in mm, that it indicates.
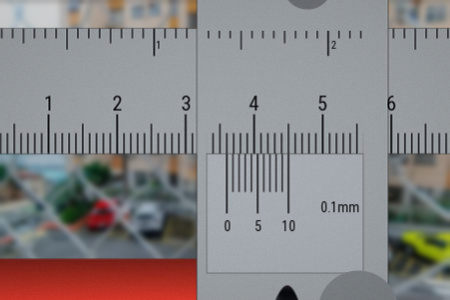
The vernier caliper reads 36.0 mm
